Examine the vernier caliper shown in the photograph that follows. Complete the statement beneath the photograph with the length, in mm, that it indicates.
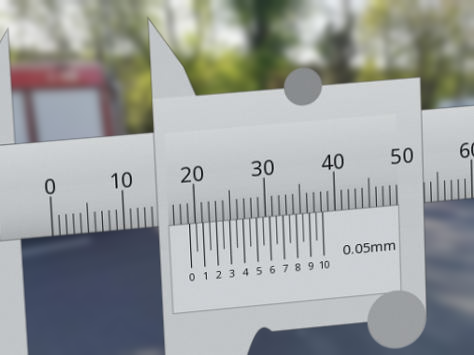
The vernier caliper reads 19.2 mm
